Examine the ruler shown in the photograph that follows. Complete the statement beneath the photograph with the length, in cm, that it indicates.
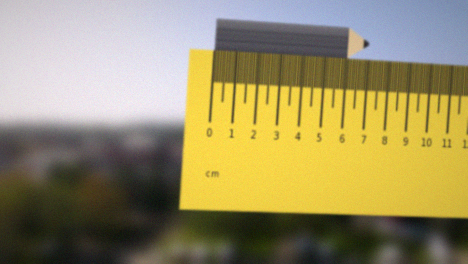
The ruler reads 7 cm
